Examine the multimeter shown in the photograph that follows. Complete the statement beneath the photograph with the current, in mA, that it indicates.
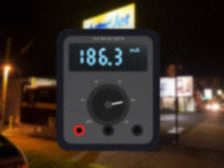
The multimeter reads 186.3 mA
